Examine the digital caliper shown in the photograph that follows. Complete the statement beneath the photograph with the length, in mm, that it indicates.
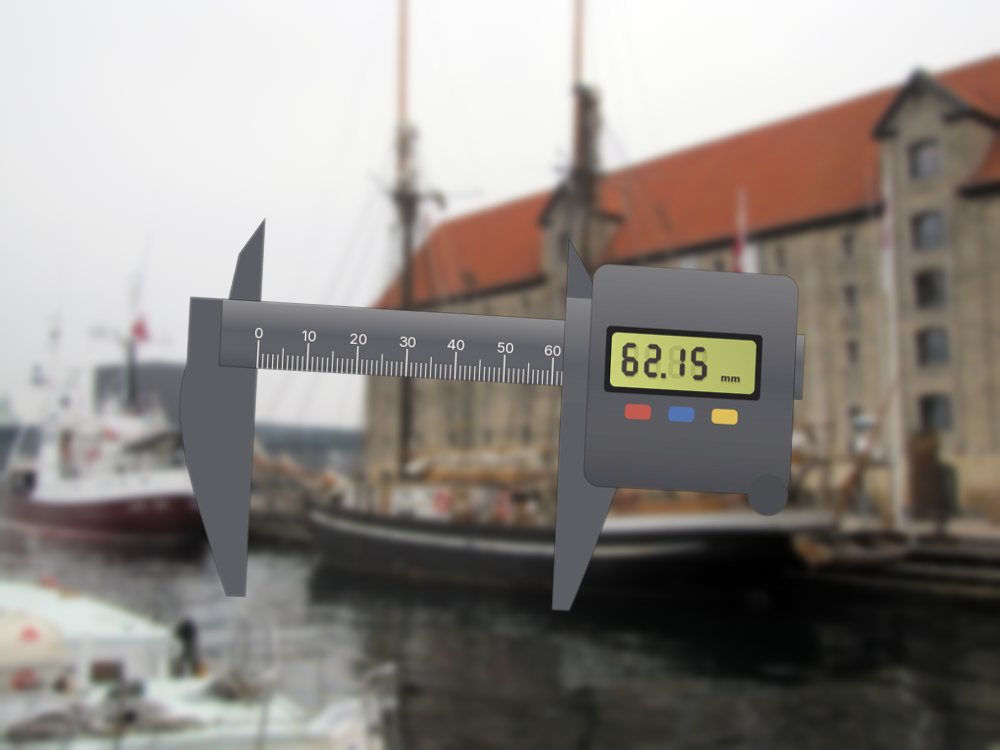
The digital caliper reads 62.15 mm
